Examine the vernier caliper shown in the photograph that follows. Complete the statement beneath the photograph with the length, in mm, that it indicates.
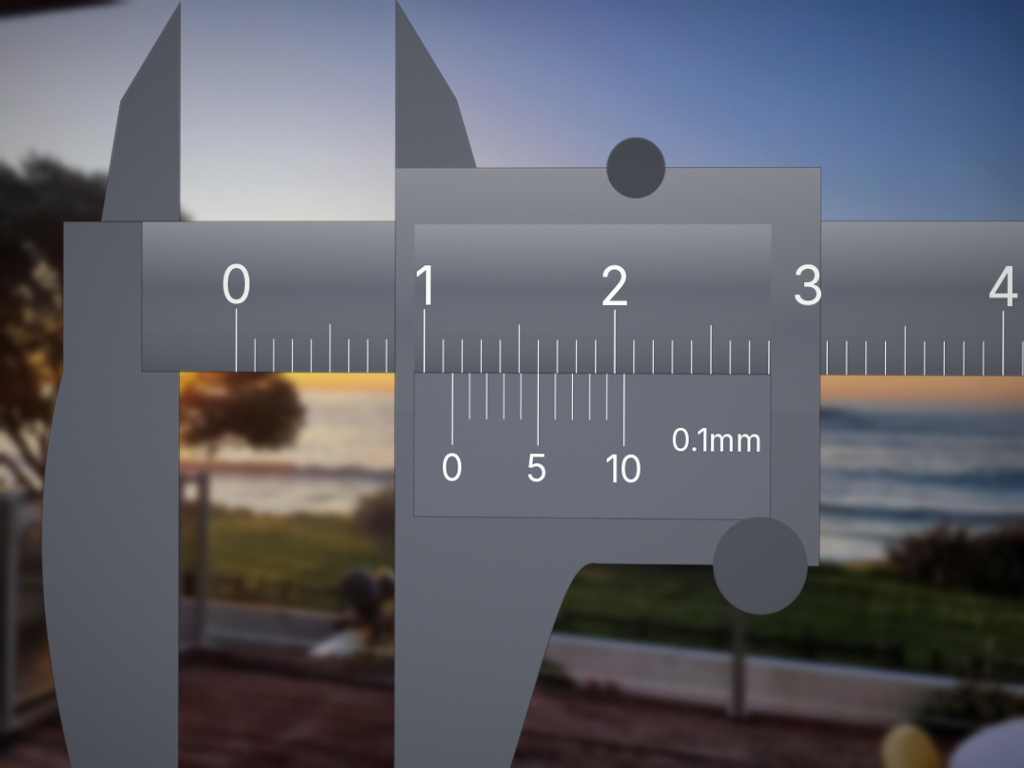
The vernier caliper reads 11.5 mm
